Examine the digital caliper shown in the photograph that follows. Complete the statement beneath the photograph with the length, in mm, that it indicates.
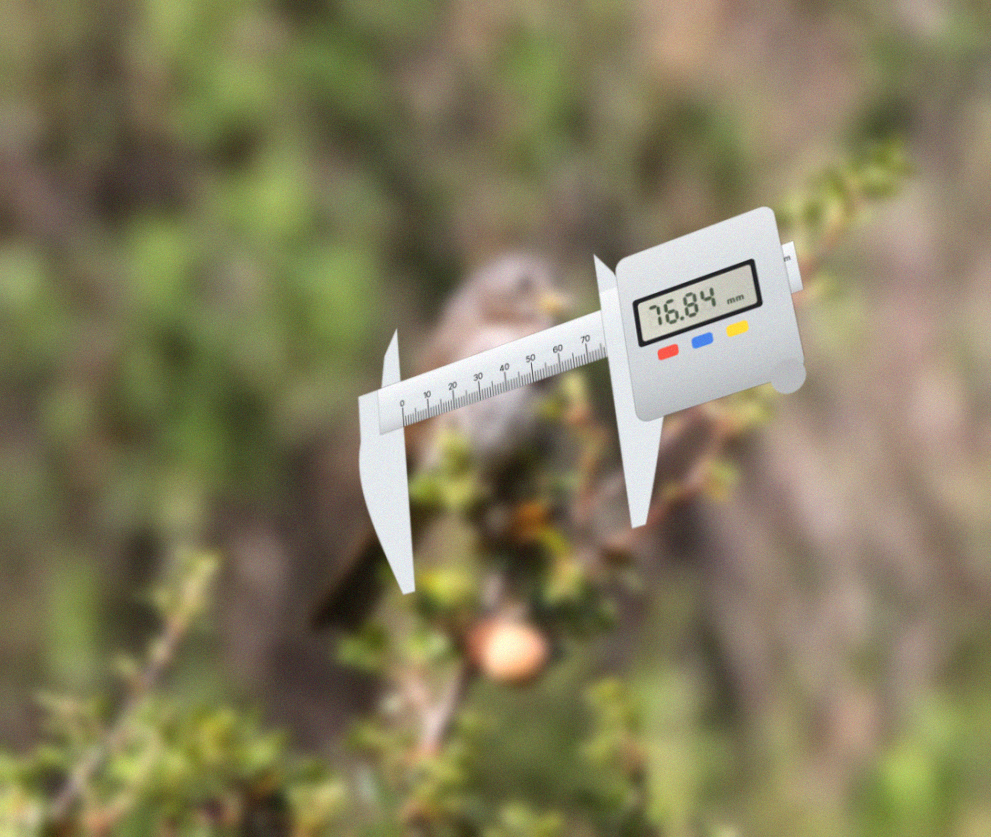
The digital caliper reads 76.84 mm
